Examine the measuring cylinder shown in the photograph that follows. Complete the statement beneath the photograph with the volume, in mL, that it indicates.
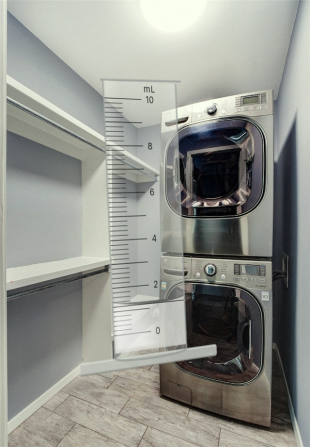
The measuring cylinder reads 1.2 mL
